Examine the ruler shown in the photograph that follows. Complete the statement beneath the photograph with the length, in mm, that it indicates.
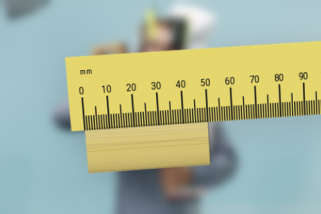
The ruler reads 50 mm
